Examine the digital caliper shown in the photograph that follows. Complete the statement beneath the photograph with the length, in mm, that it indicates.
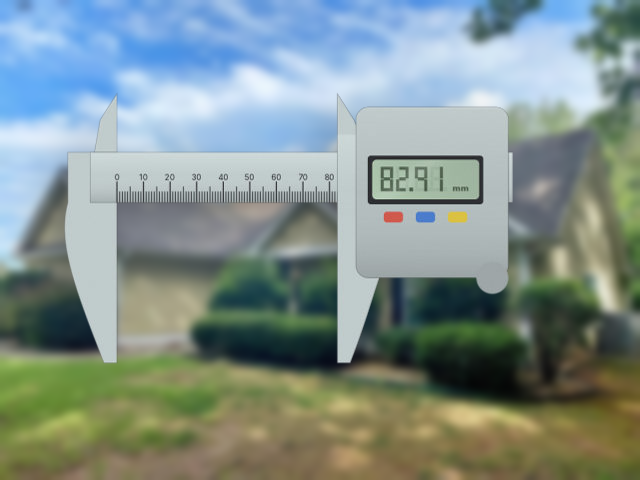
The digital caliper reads 82.91 mm
